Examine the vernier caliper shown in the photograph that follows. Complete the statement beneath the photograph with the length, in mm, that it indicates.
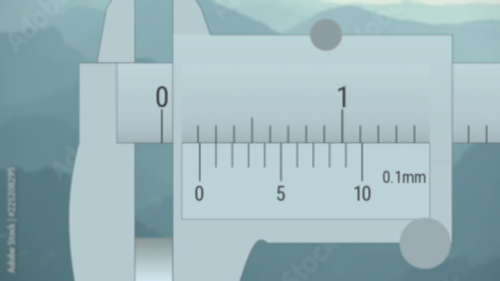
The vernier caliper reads 2.1 mm
